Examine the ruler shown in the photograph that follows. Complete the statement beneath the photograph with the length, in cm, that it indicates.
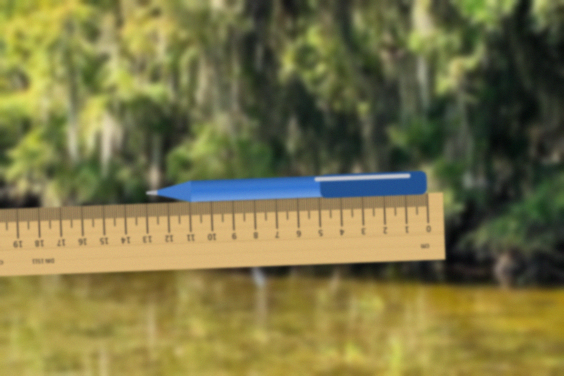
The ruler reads 13 cm
